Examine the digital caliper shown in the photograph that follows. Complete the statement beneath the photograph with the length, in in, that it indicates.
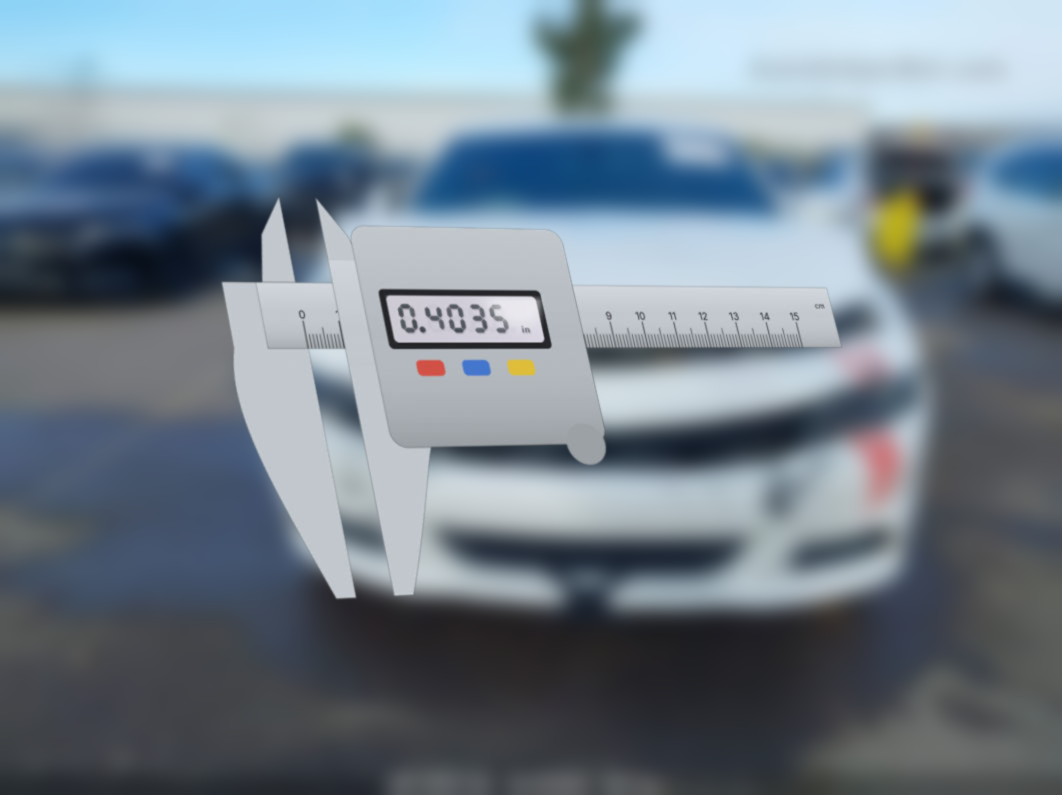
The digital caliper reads 0.4035 in
